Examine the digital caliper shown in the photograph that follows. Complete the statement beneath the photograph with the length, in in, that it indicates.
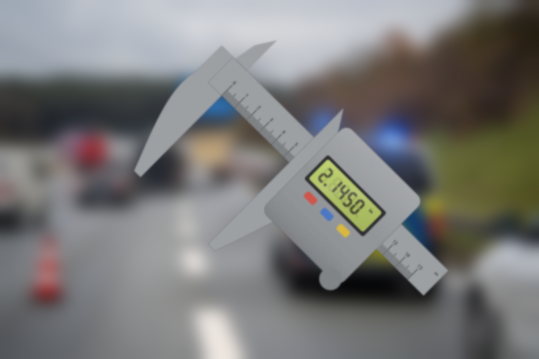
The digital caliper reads 2.1450 in
